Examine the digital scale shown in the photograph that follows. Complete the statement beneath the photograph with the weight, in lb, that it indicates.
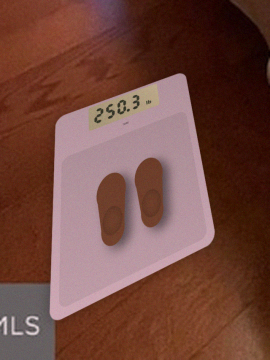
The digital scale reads 250.3 lb
